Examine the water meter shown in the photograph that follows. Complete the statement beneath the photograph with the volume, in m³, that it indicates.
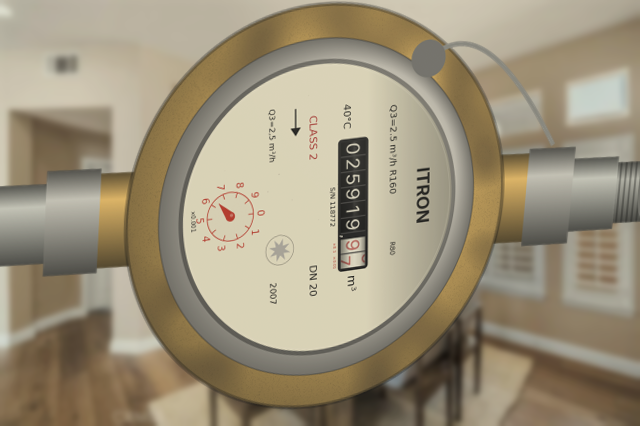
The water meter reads 25919.966 m³
